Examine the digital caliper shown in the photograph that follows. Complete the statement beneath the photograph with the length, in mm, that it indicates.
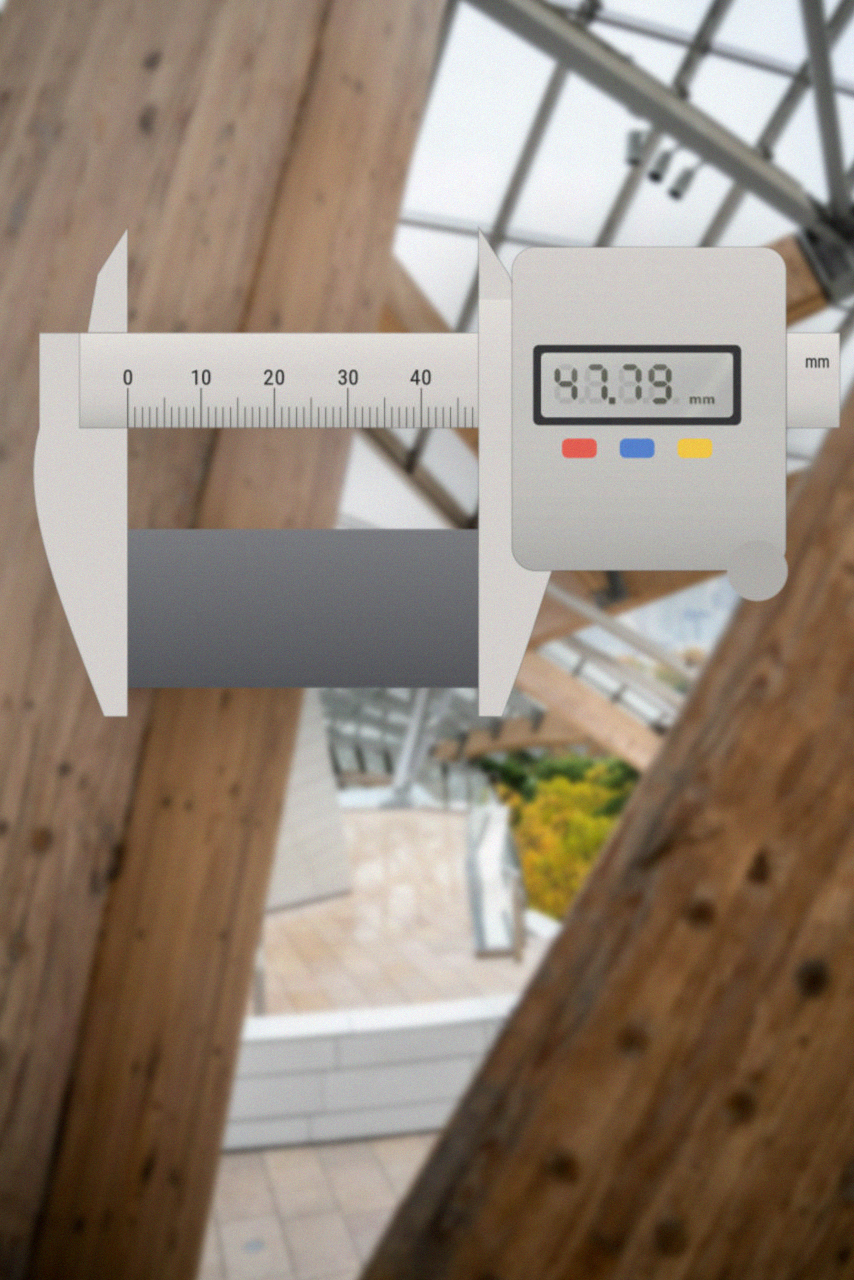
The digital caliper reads 47.79 mm
